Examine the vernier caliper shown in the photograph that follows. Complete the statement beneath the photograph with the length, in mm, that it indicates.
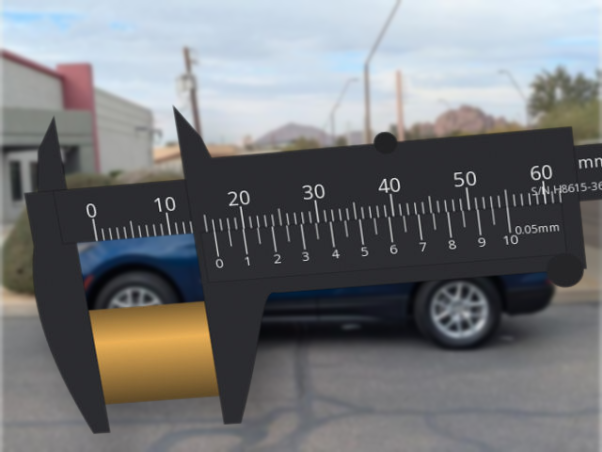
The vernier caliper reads 16.0 mm
